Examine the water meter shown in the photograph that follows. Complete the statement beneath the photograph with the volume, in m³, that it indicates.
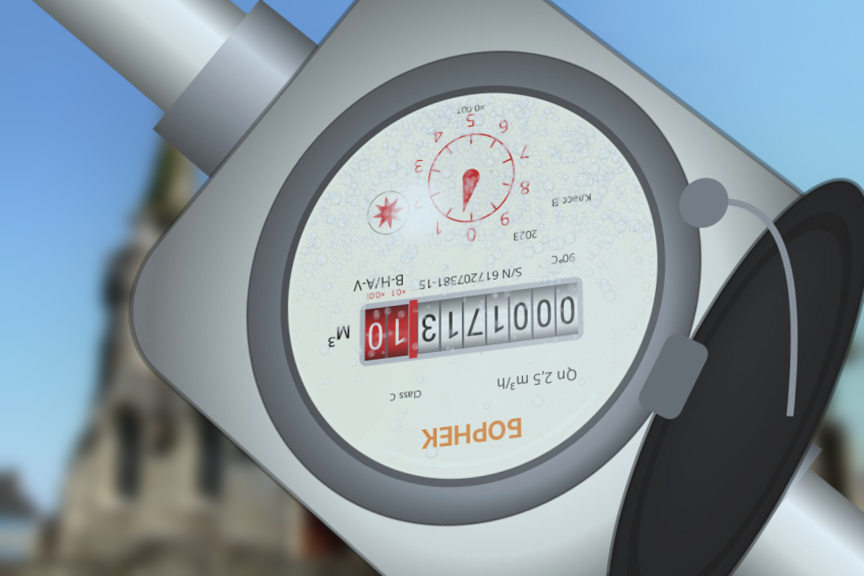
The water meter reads 1713.100 m³
